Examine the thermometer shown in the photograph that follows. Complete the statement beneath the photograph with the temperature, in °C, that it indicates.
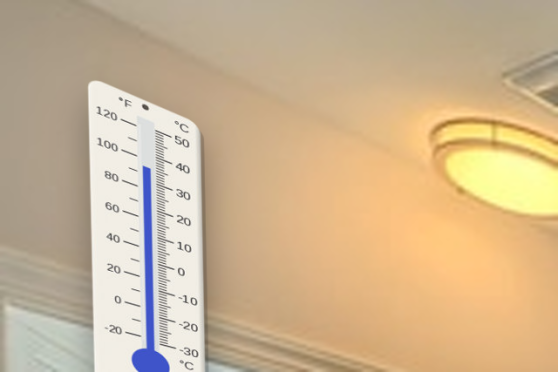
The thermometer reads 35 °C
